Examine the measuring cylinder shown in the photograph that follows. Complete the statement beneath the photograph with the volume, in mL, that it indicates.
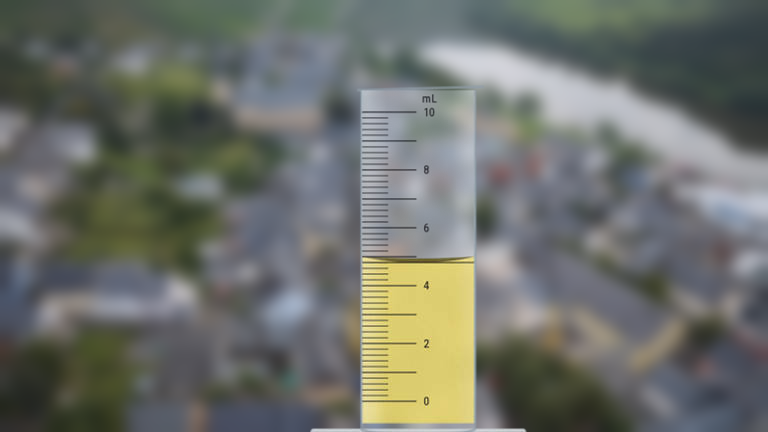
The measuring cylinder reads 4.8 mL
